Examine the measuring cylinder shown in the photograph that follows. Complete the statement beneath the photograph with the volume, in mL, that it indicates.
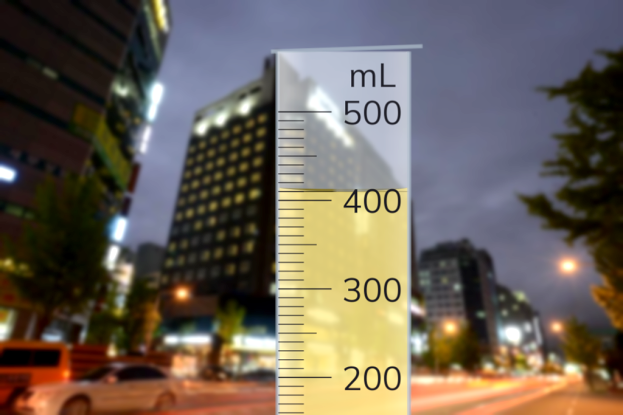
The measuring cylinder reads 410 mL
